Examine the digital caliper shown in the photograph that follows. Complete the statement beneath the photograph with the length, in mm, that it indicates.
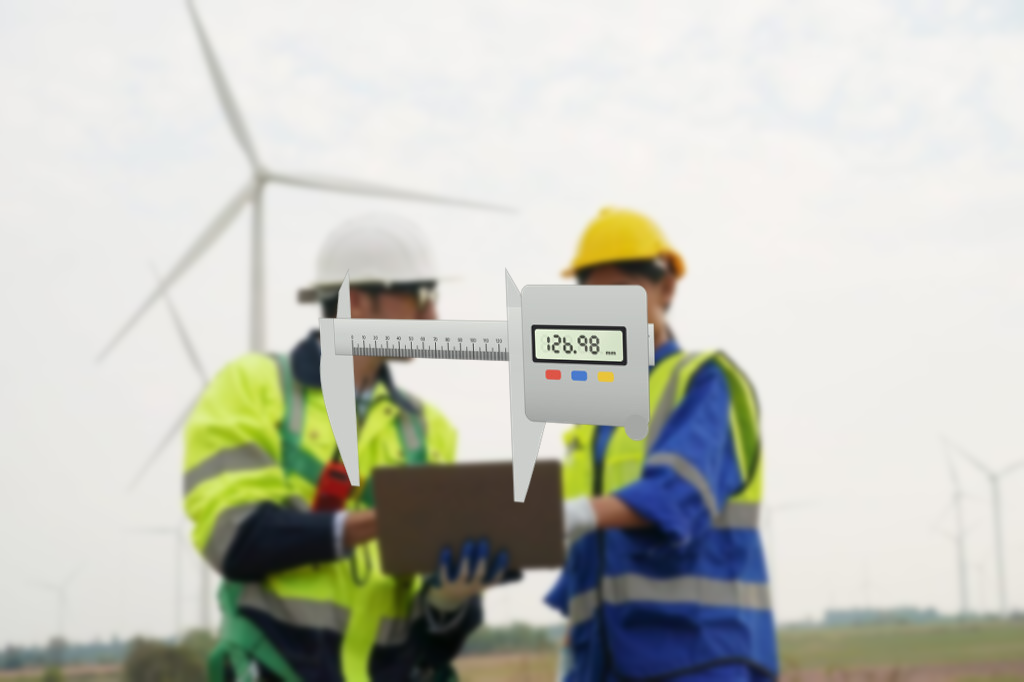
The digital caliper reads 126.98 mm
